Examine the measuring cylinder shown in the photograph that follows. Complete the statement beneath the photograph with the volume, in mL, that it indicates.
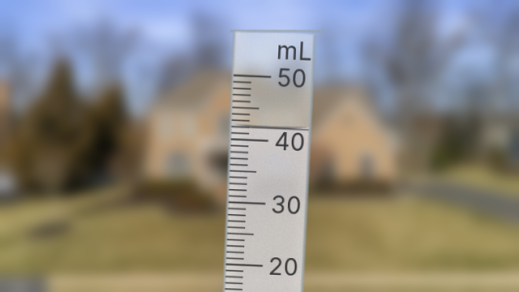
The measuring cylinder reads 42 mL
